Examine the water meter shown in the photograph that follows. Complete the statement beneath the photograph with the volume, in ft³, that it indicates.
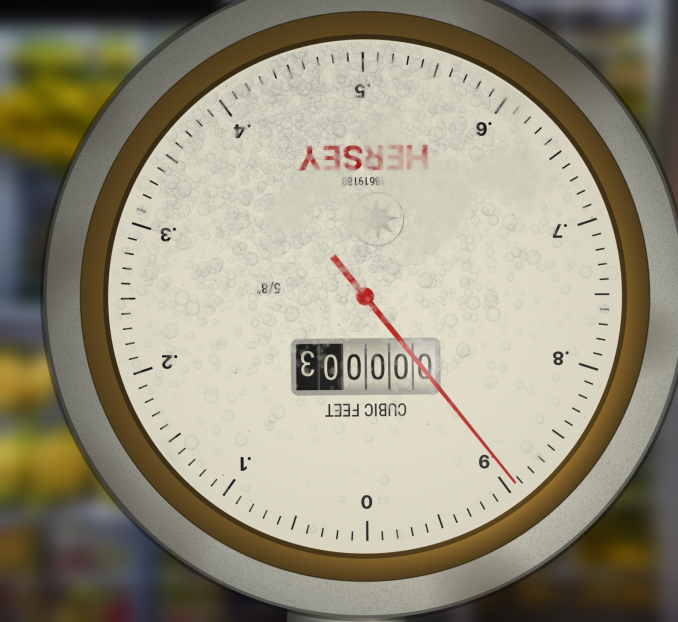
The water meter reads 2.89 ft³
